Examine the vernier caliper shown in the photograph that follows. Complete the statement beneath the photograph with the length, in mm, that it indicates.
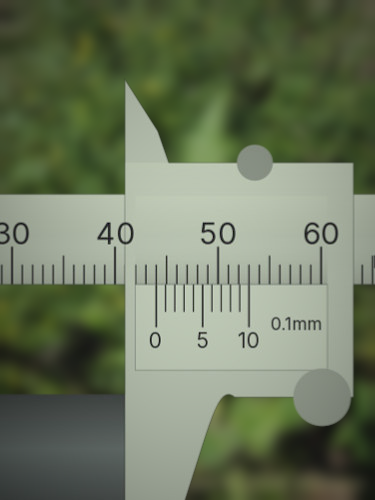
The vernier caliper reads 44.0 mm
